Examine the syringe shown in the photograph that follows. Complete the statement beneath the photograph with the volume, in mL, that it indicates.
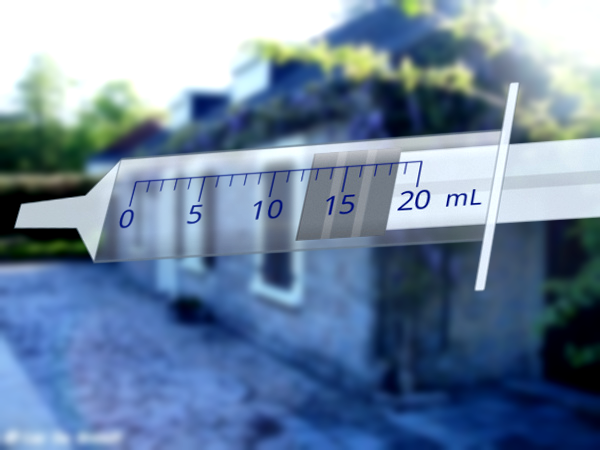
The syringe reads 12.5 mL
